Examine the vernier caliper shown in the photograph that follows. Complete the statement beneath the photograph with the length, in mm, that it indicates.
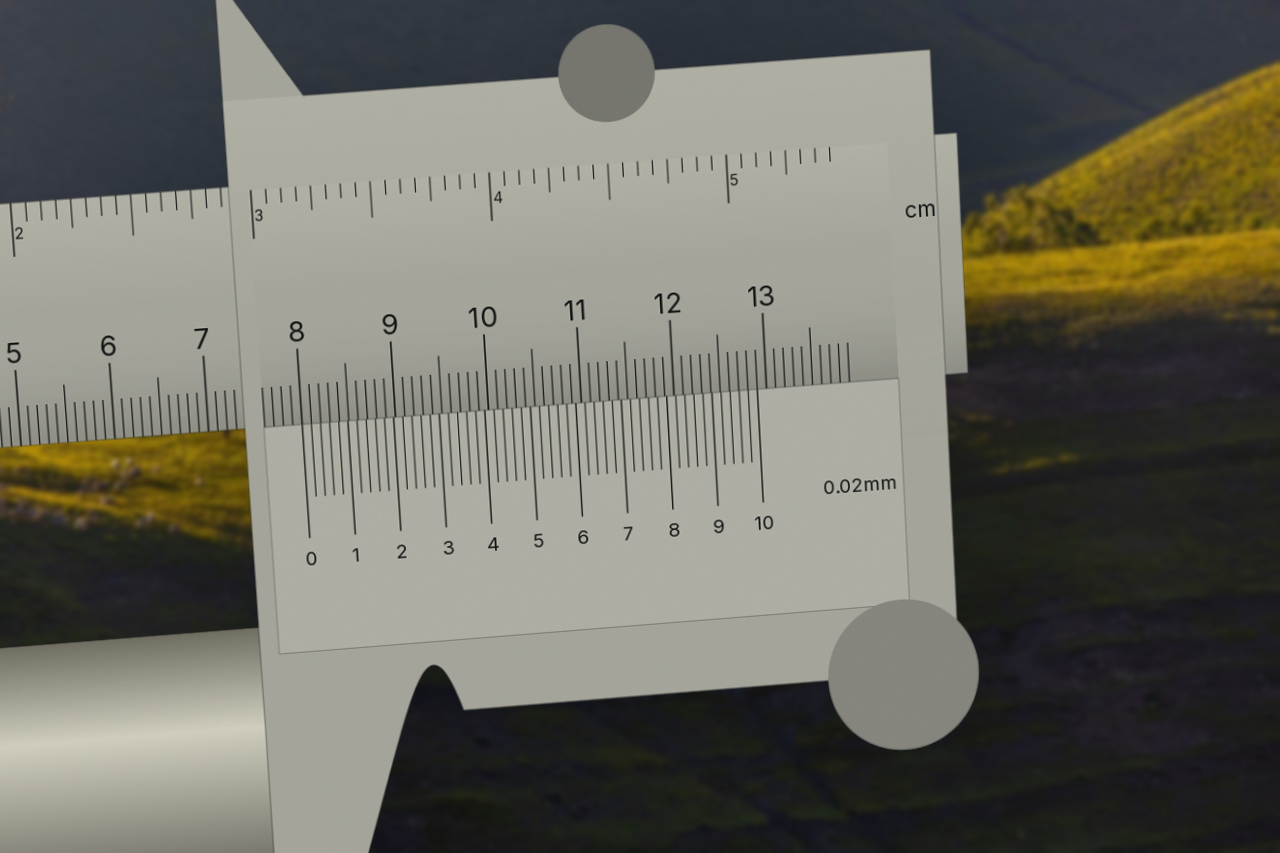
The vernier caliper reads 80.0 mm
